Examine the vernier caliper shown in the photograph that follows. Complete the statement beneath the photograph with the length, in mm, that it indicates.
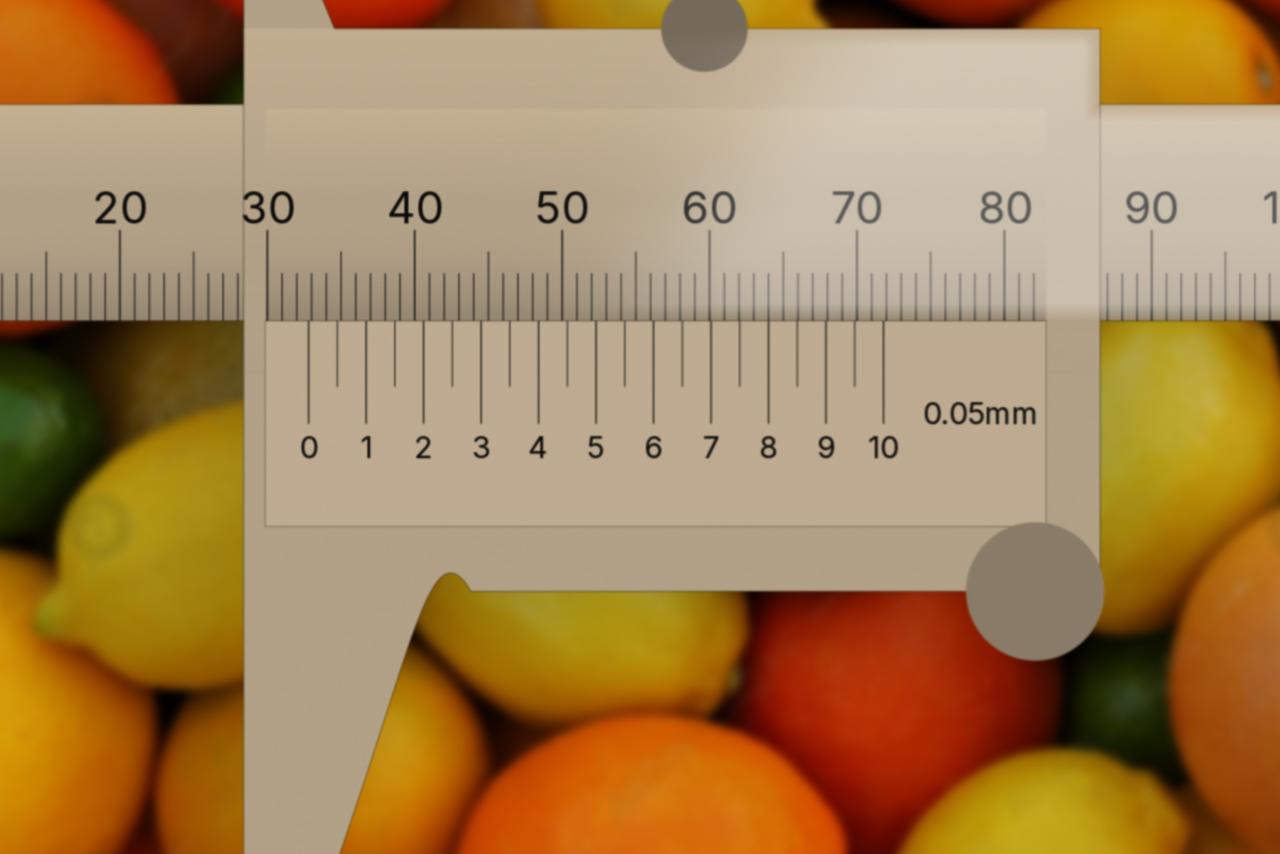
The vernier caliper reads 32.8 mm
